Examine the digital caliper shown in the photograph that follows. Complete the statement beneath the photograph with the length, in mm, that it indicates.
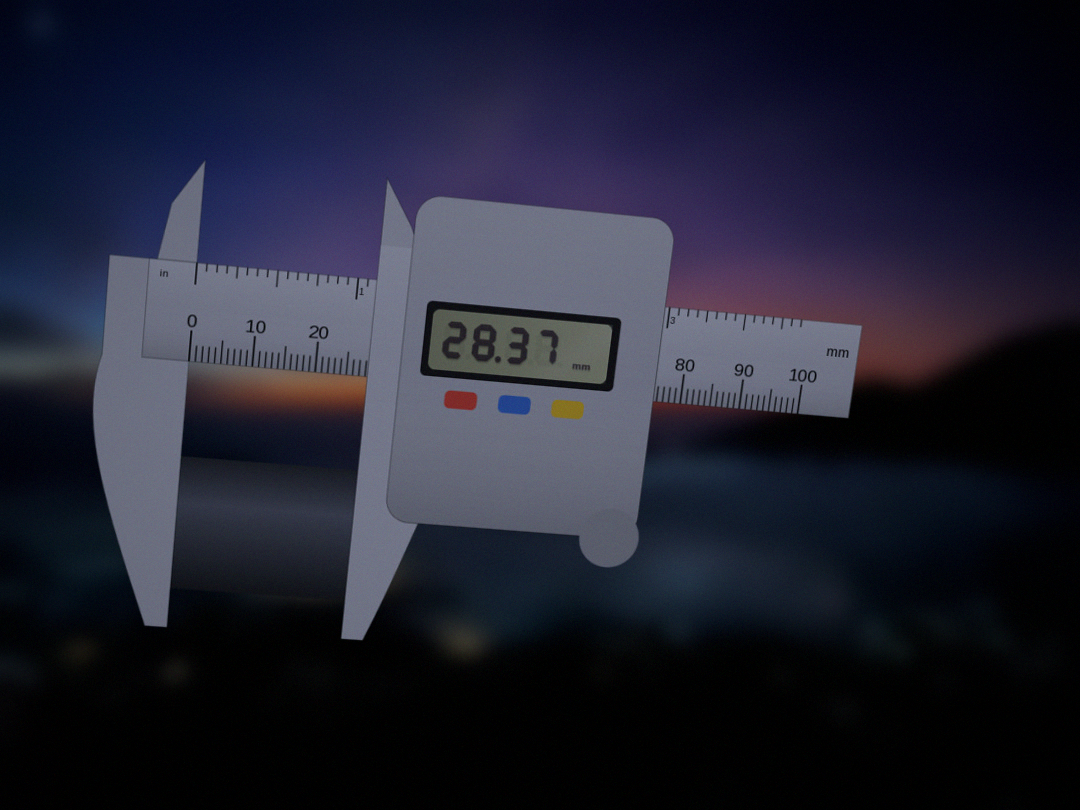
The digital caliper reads 28.37 mm
